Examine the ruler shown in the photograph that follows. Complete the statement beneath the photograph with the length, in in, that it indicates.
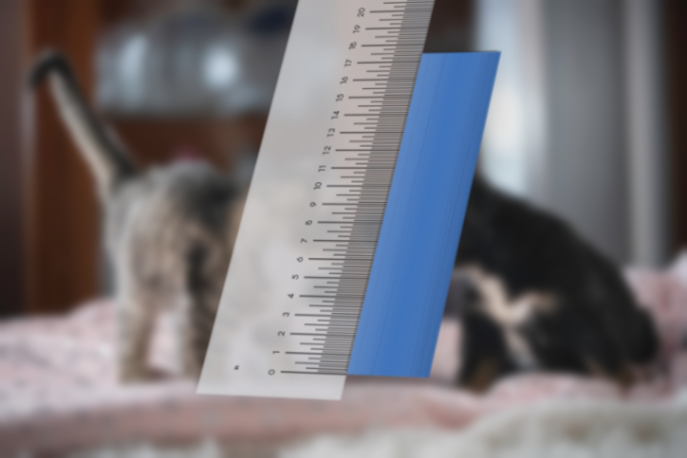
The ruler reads 17.5 in
